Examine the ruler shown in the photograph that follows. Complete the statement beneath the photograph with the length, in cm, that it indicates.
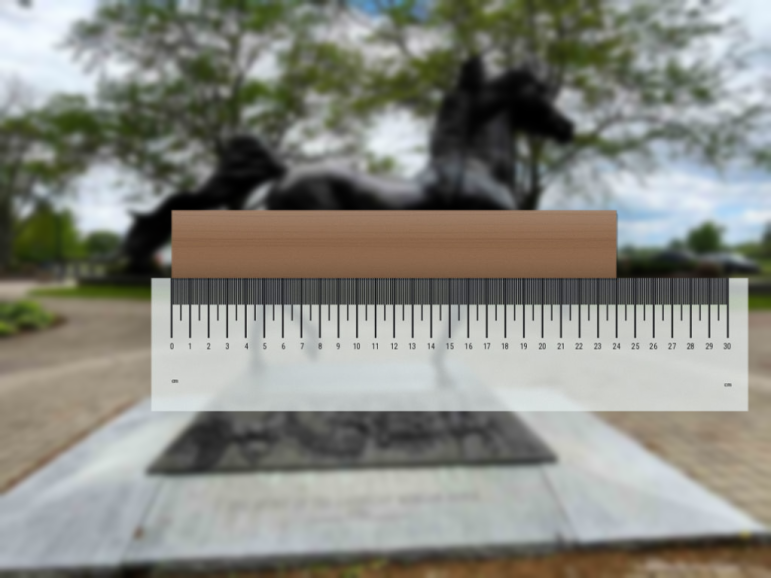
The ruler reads 24 cm
